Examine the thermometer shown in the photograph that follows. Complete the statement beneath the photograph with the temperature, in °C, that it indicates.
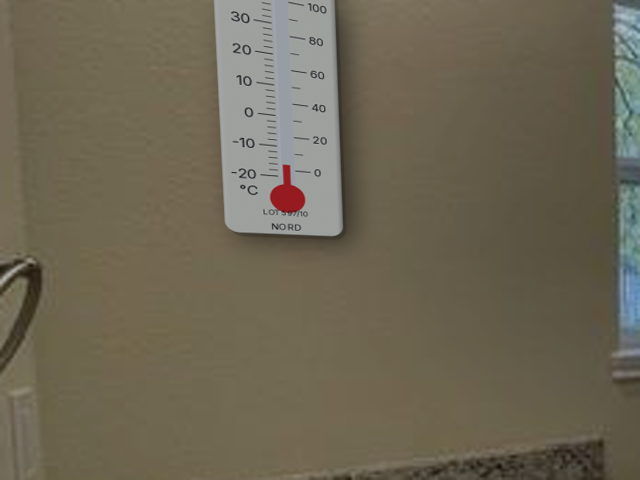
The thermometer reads -16 °C
